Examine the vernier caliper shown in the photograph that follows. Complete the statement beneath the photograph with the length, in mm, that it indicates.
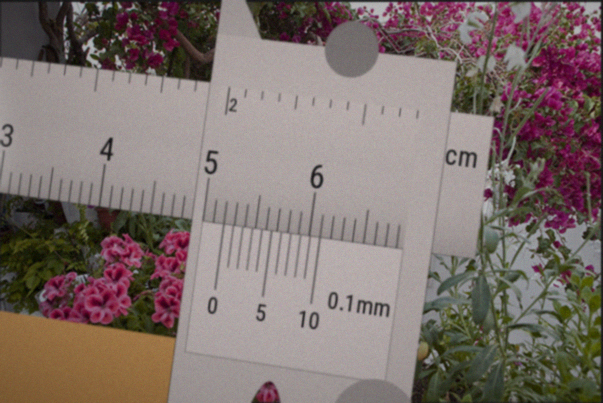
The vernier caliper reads 52.0 mm
